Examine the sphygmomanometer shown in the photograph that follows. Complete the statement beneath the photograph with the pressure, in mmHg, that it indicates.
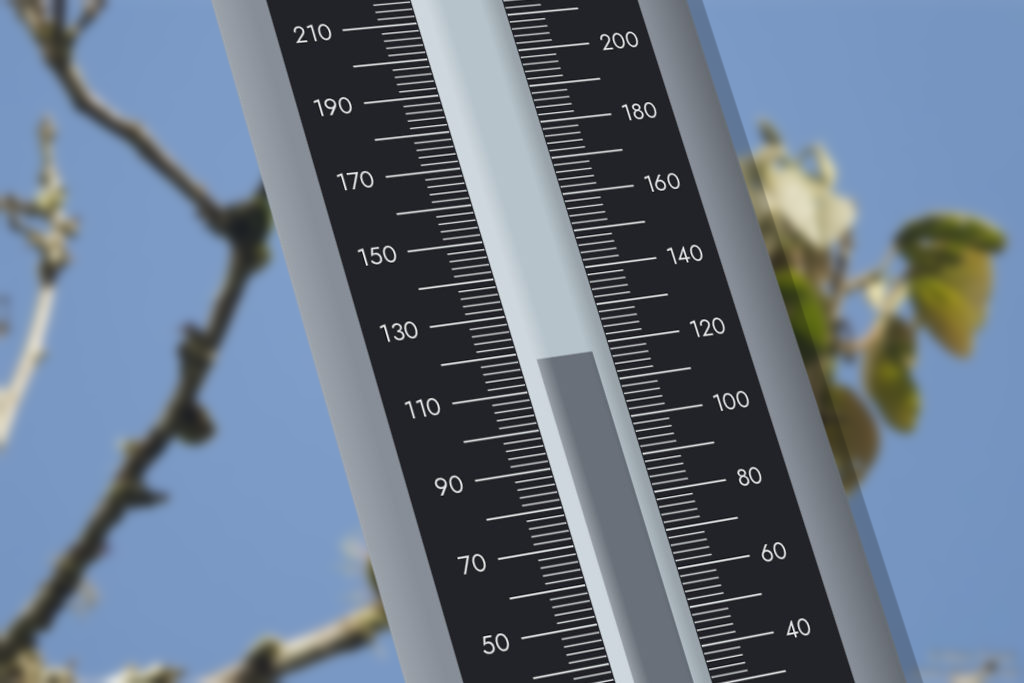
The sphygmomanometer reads 118 mmHg
